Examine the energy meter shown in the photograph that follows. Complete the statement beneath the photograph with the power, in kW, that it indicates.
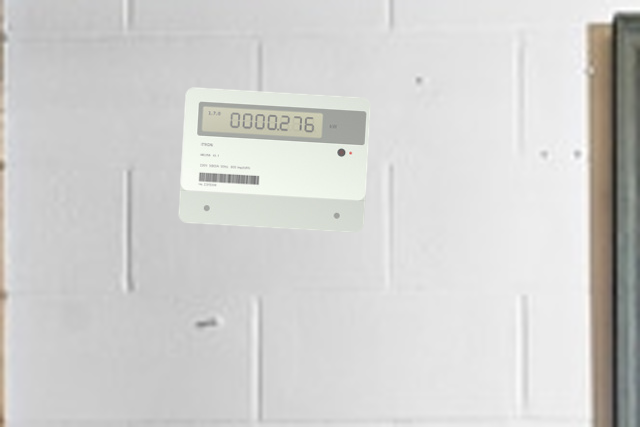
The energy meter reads 0.276 kW
